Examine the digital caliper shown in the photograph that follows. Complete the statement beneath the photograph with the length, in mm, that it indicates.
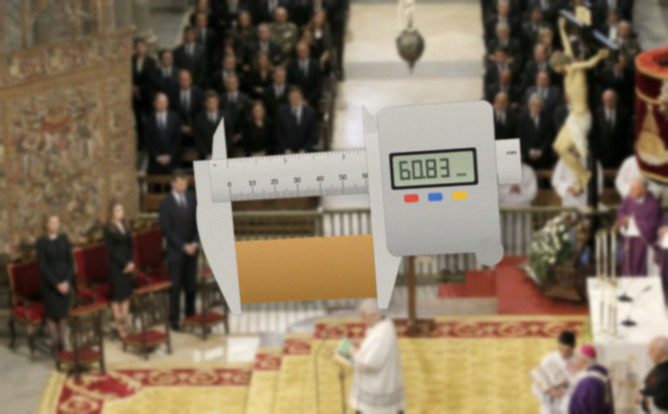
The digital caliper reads 60.83 mm
